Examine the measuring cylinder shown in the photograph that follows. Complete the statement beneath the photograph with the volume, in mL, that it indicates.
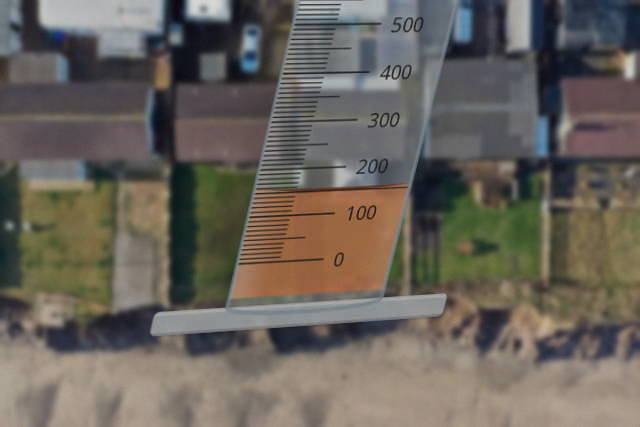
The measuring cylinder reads 150 mL
